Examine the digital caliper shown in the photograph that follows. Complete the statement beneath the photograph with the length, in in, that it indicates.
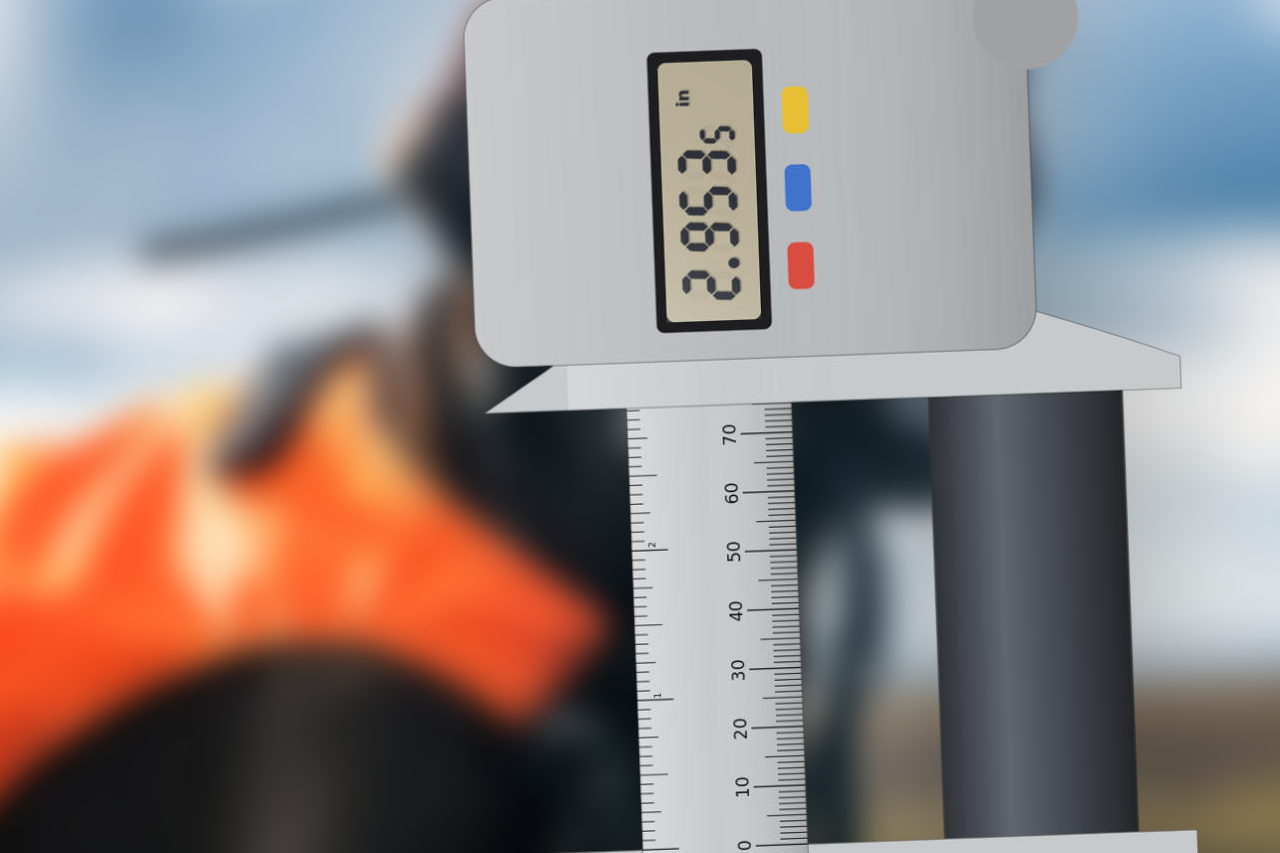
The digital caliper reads 2.9535 in
